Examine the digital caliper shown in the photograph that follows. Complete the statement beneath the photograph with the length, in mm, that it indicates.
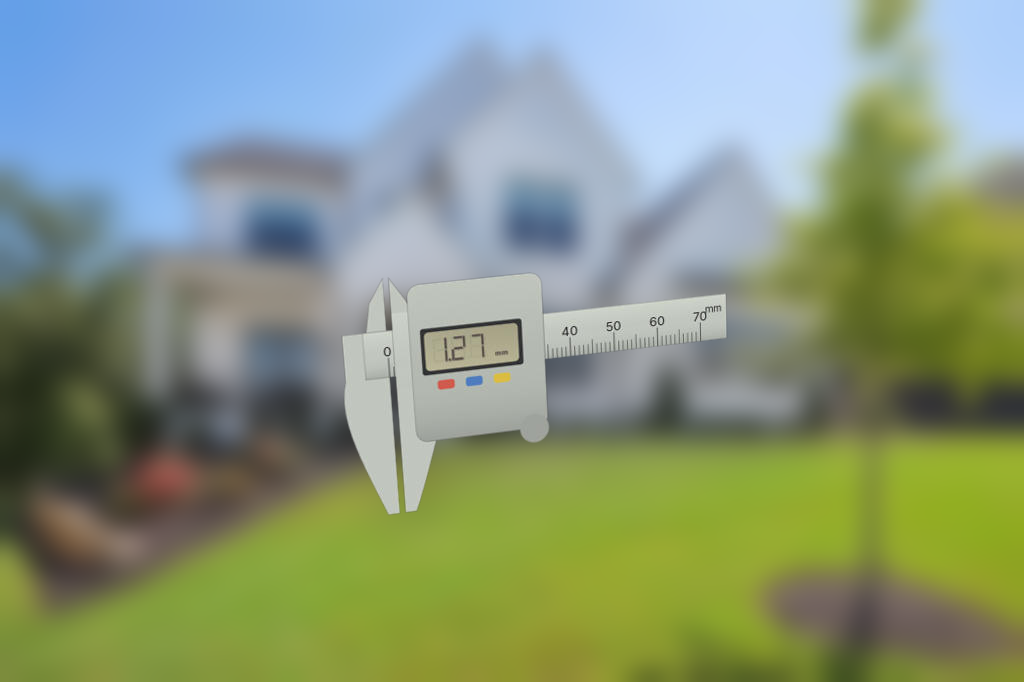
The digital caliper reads 1.27 mm
